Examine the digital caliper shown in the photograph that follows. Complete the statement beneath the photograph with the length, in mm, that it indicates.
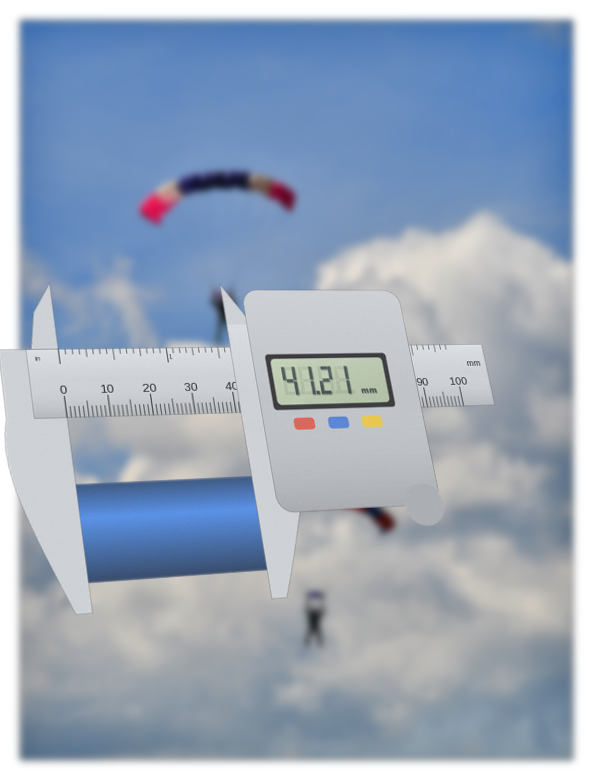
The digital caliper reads 41.21 mm
